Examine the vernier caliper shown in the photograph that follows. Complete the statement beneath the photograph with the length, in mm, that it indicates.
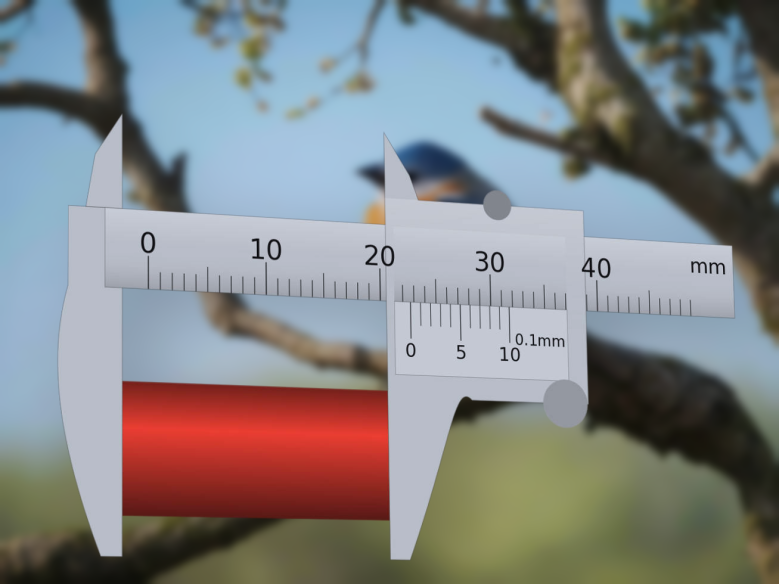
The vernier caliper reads 22.7 mm
